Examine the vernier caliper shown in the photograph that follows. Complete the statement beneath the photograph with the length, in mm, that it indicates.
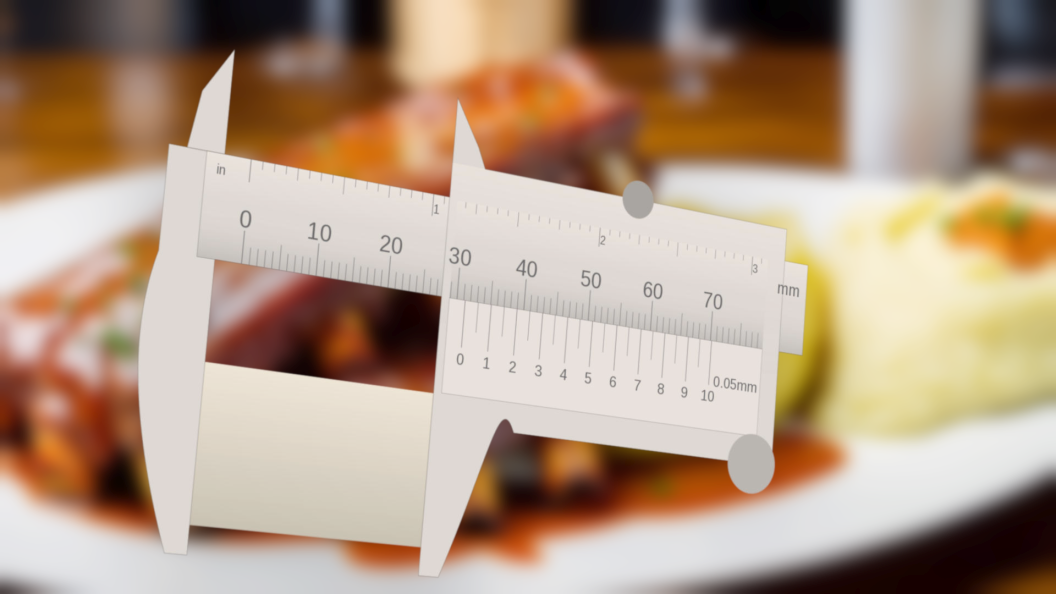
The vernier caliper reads 31.2 mm
